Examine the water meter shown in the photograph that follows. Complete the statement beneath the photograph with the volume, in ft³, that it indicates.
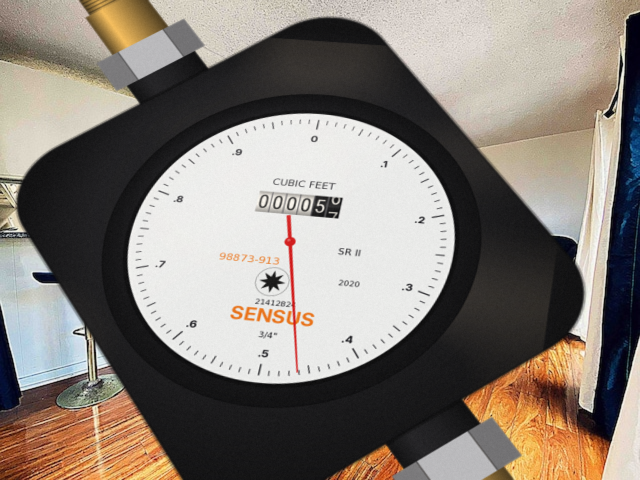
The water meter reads 56.46 ft³
